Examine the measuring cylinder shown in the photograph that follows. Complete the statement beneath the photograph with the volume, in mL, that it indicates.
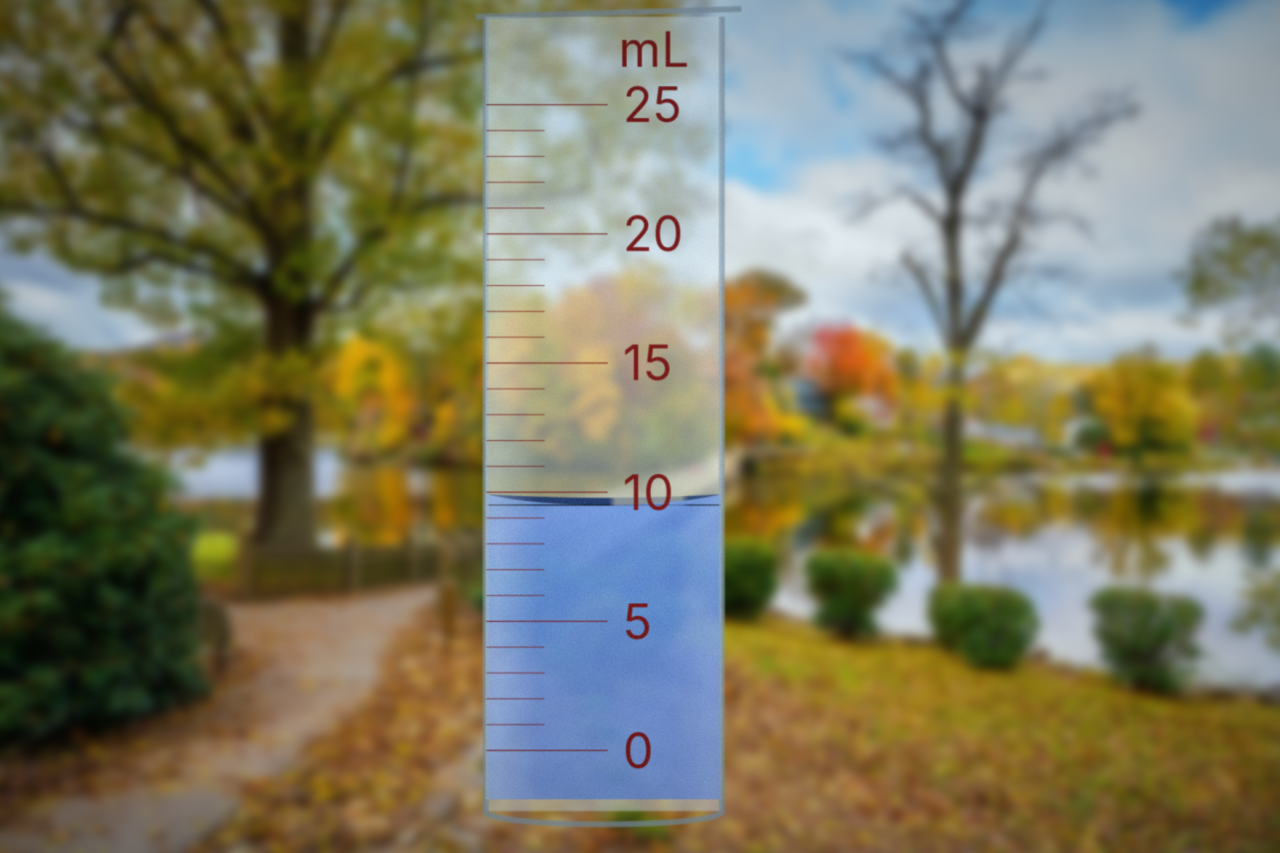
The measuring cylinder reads 9.5 mL
